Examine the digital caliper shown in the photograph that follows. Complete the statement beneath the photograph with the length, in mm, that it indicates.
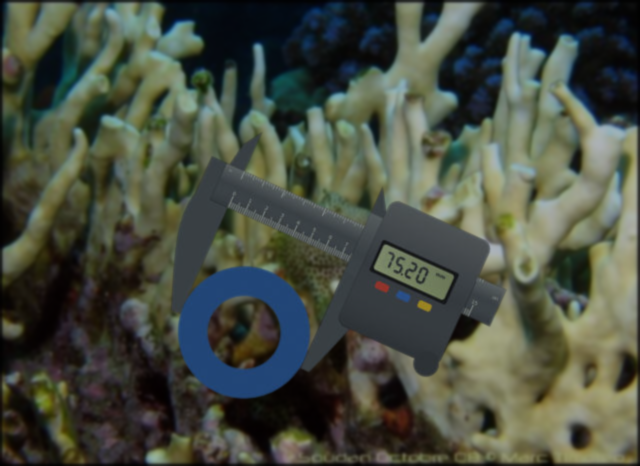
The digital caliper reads 75.20 mm
